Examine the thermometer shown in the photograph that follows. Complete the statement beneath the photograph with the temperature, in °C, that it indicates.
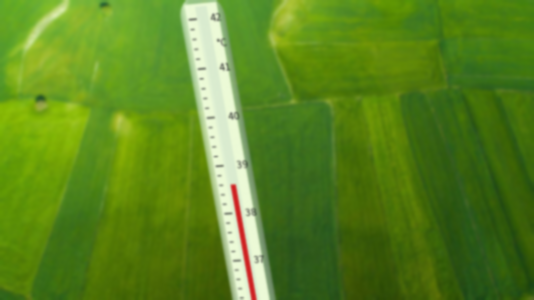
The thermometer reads 38.6 °C
